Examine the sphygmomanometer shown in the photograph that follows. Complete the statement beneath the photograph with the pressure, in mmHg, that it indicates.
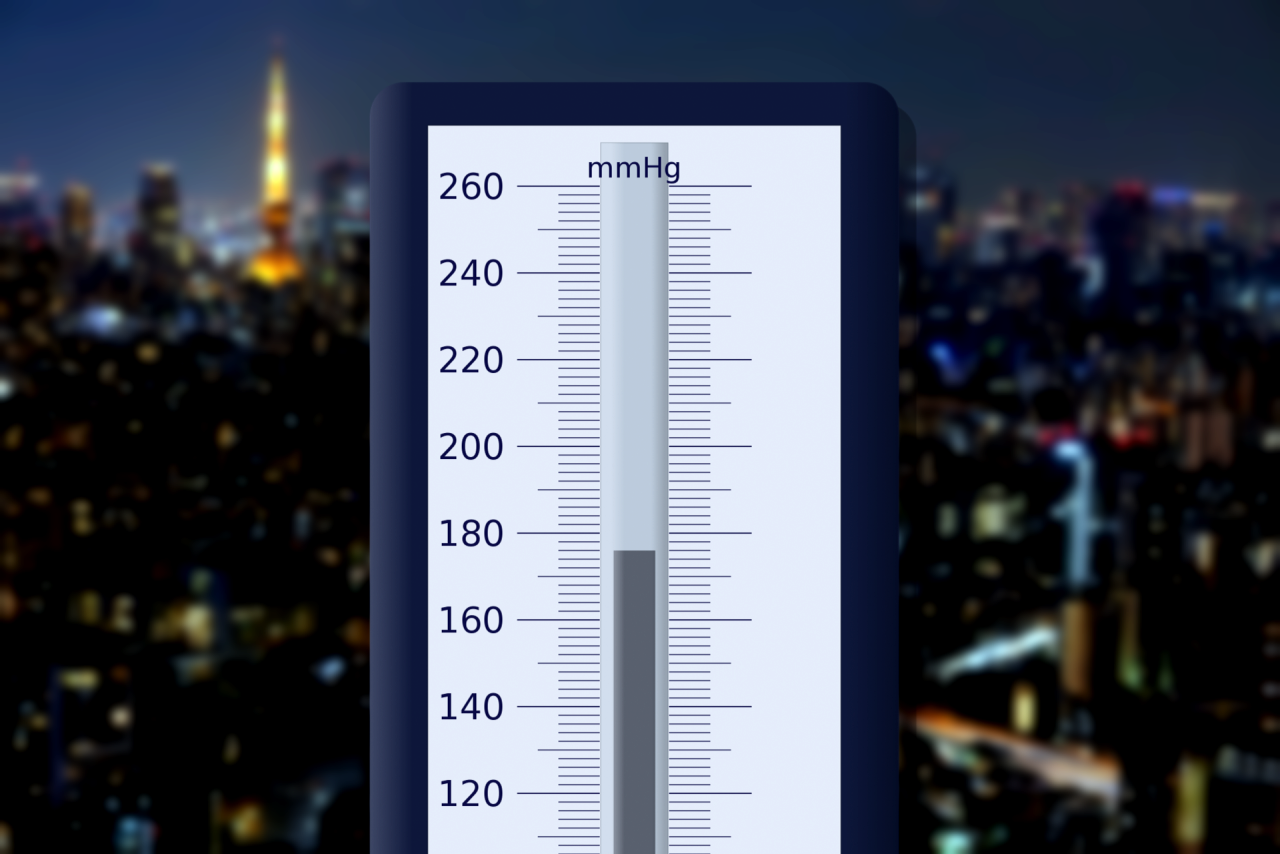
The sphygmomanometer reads 176 mmHg
